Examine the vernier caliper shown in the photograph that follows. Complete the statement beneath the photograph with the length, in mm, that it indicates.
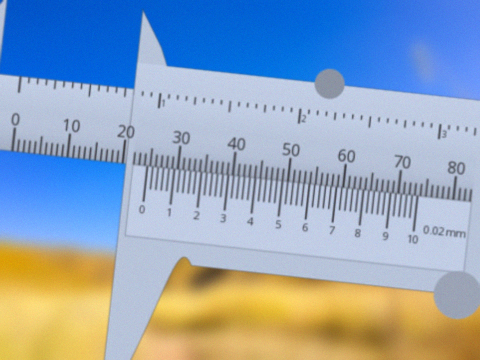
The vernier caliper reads 24.5 mm
